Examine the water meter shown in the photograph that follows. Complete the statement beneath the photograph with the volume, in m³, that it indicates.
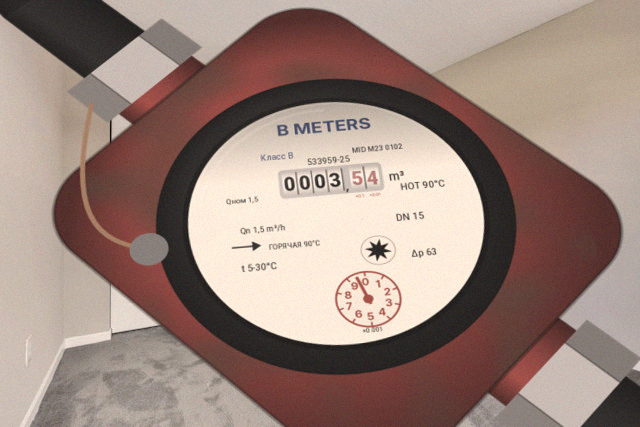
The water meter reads 3.539 m³
